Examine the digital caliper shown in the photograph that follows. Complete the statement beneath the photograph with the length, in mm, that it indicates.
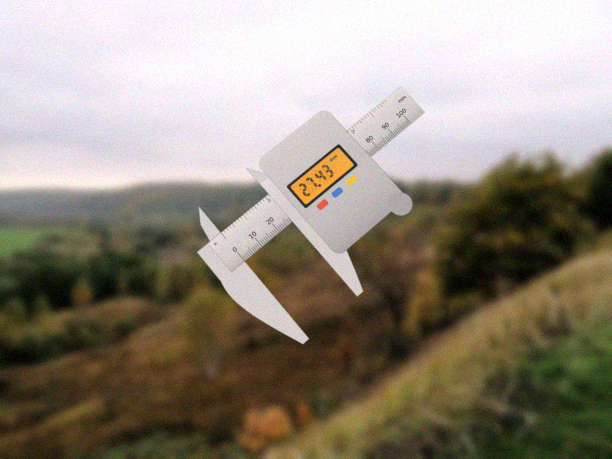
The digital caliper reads 27.43 mm
